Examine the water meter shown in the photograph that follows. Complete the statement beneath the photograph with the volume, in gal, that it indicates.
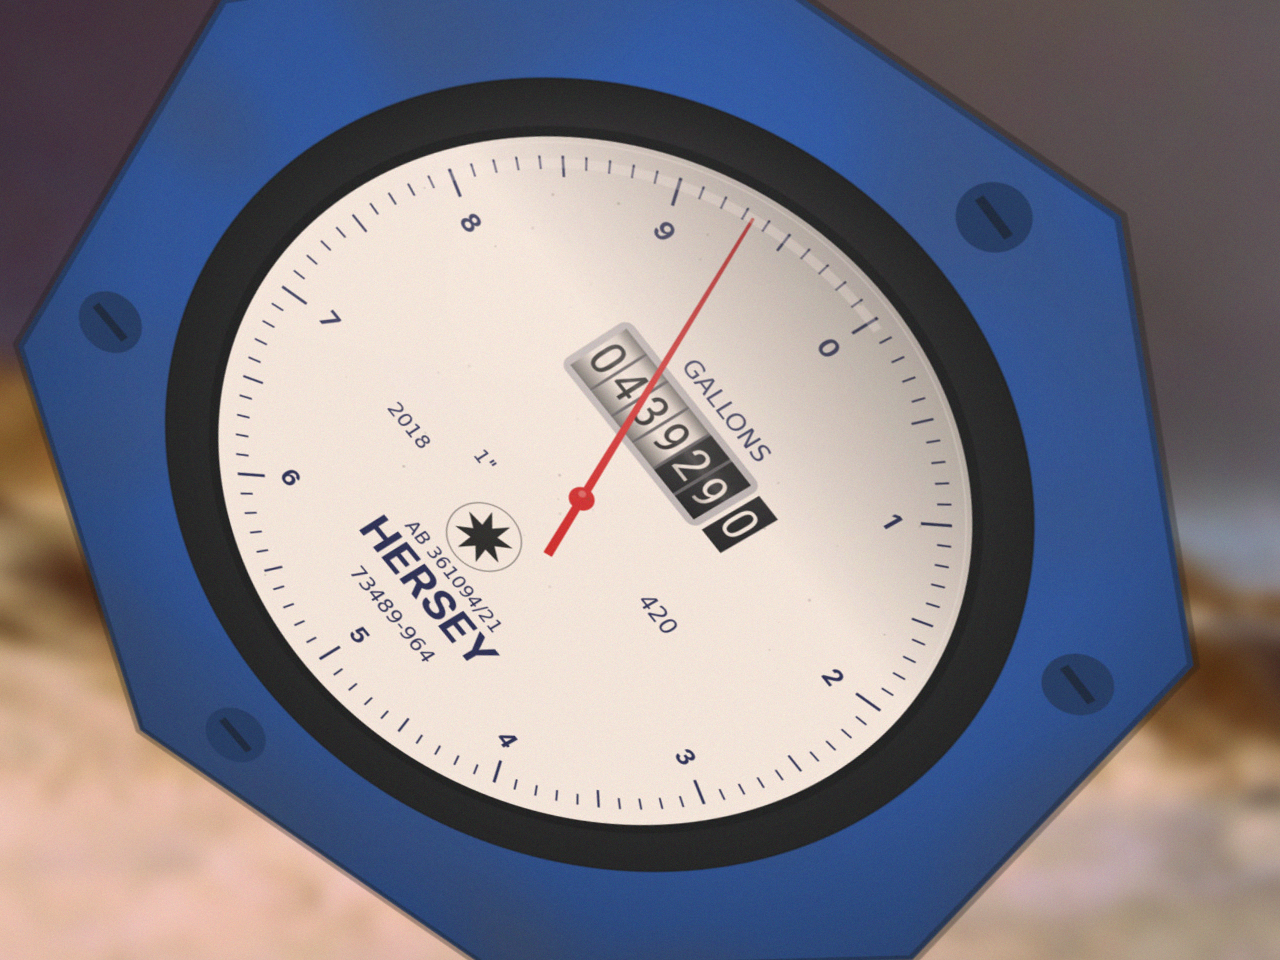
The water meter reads 439289.3 gal
